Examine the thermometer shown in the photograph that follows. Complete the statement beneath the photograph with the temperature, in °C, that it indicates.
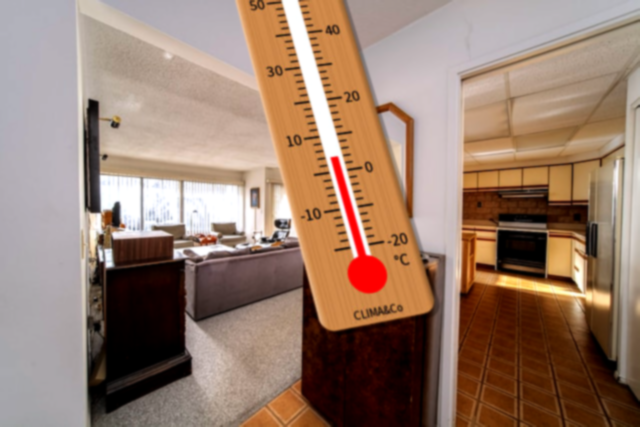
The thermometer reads 4 °C
